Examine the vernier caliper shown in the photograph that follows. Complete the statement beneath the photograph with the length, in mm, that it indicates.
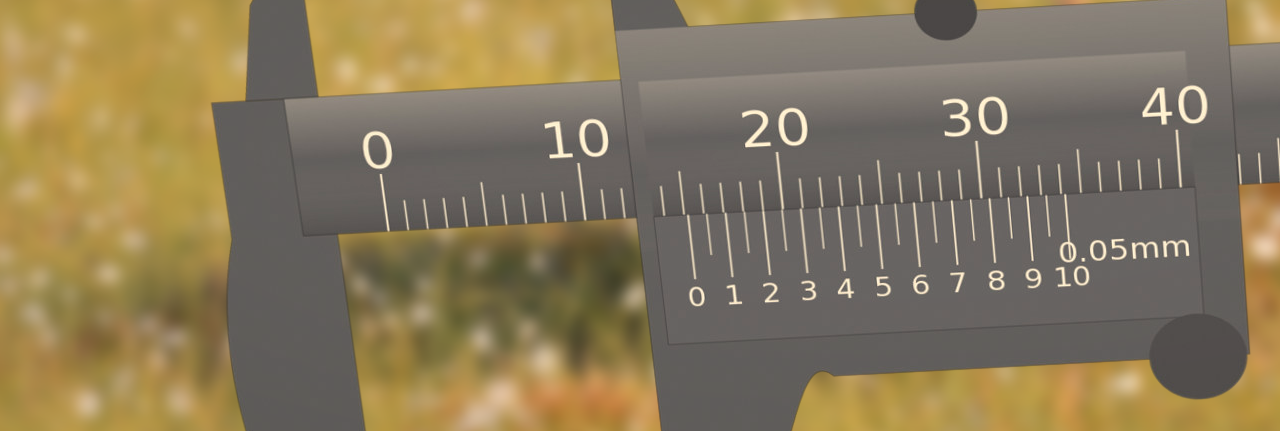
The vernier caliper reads 15.2 mm
